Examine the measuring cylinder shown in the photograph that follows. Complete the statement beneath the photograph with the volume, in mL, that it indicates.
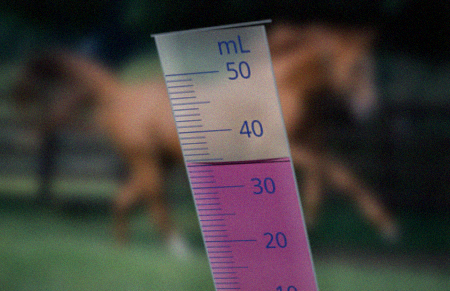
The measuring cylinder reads 34 mL
